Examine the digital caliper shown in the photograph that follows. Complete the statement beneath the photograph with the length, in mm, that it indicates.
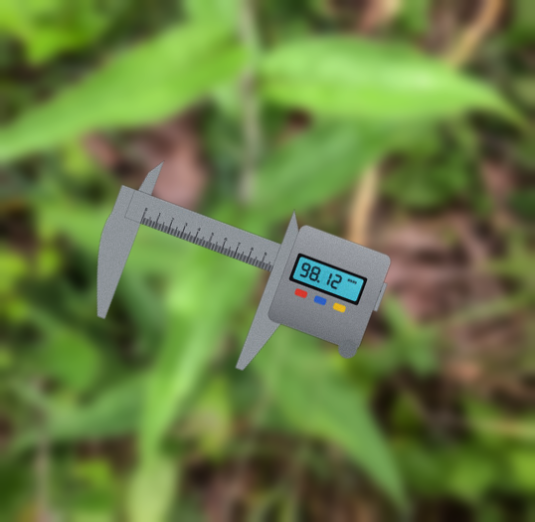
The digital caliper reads 98.12 mm
